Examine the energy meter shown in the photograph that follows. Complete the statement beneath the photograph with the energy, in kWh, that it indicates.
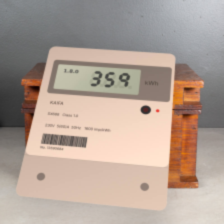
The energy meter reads 359 kWh
